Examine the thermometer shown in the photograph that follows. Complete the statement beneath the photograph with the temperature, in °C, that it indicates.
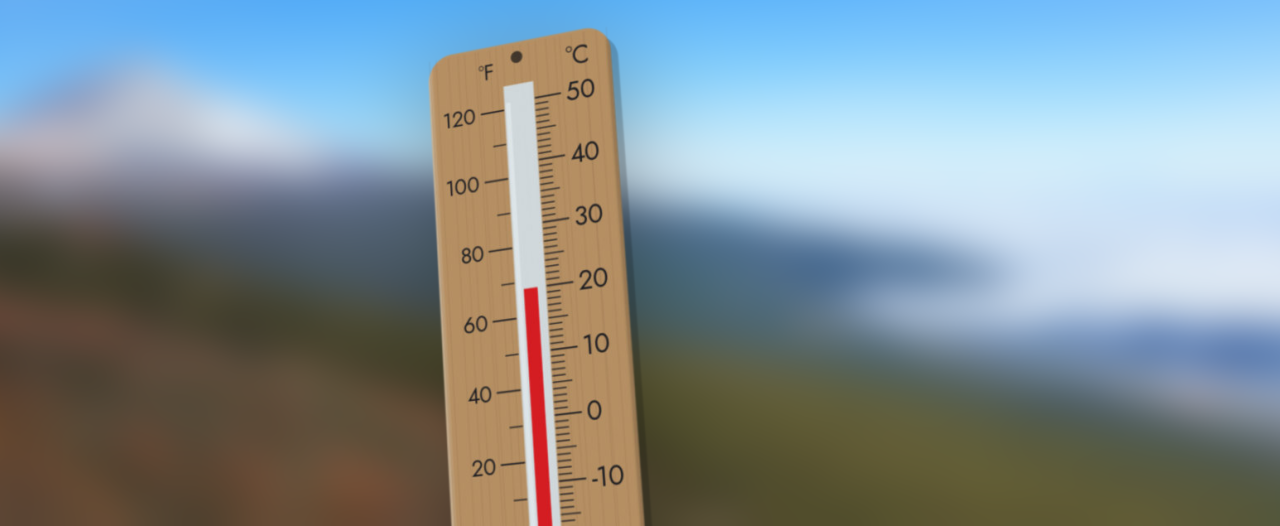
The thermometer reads 20 °C
